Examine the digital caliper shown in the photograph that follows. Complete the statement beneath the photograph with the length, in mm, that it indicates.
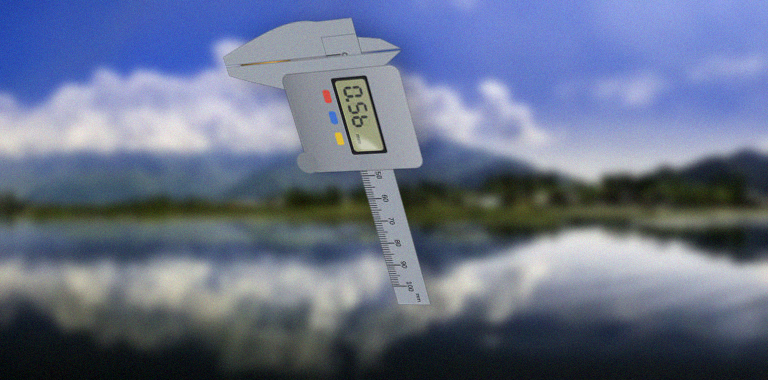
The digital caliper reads 0.56 mm
